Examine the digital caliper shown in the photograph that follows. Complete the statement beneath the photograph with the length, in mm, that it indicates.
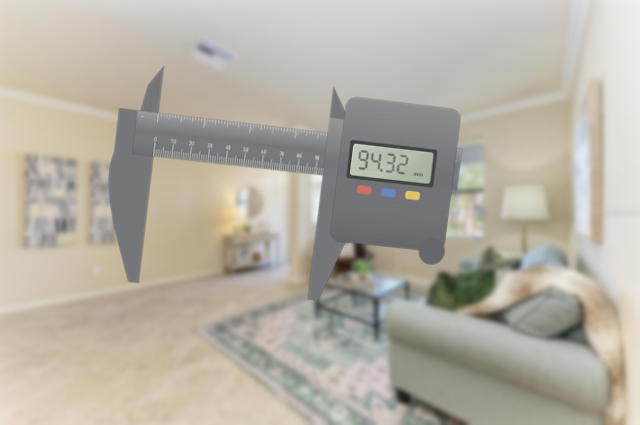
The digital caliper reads 94.32 mm
